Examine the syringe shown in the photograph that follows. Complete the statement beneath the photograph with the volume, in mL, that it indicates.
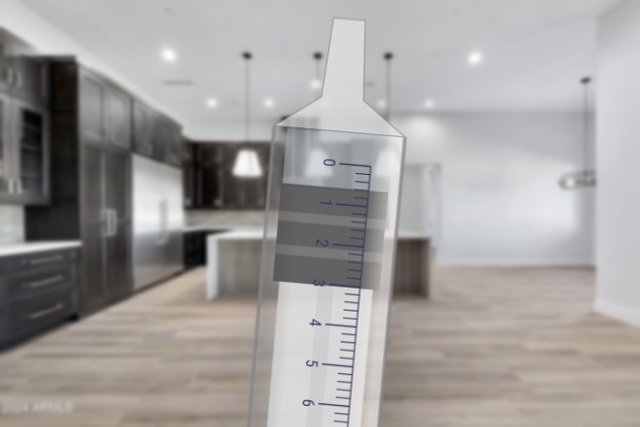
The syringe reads 0.6 mL
